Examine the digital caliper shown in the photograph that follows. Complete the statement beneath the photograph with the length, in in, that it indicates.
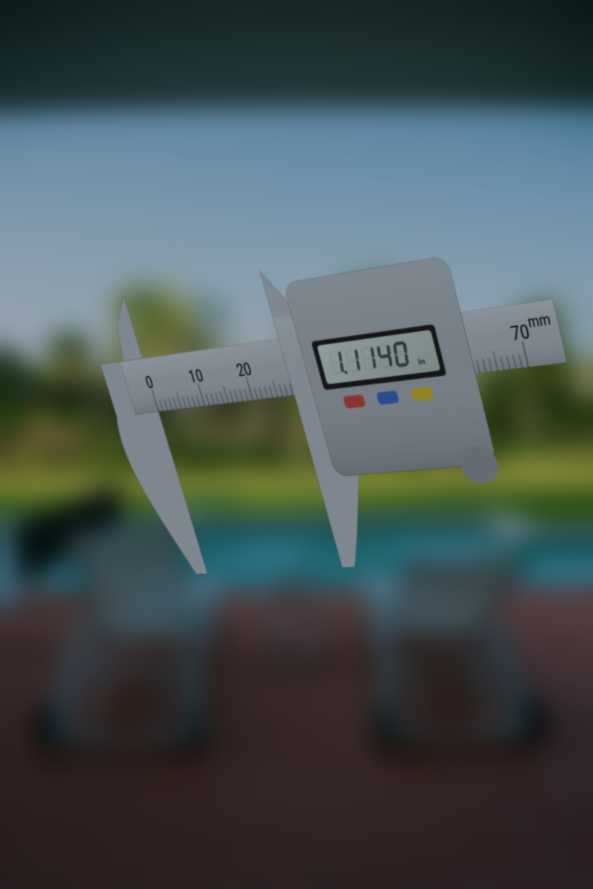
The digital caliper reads 1.1140 in
